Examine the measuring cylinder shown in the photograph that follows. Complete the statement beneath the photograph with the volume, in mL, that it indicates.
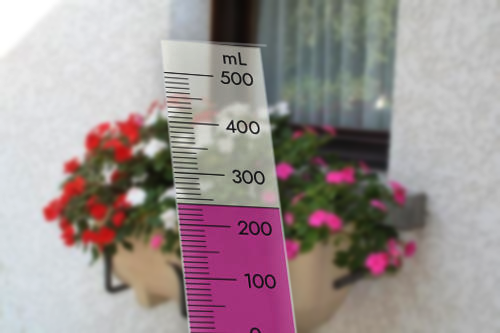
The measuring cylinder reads 240 mL
